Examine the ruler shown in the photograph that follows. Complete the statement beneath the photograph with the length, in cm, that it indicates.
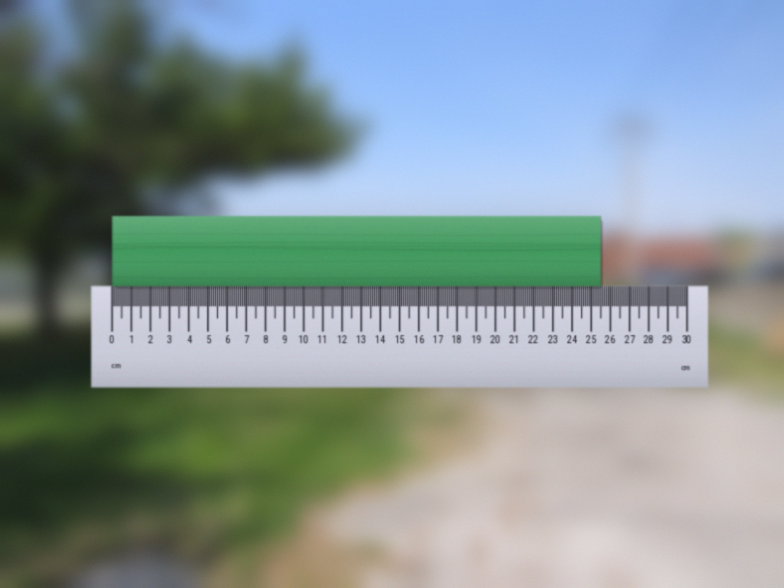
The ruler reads 25.5 cm
